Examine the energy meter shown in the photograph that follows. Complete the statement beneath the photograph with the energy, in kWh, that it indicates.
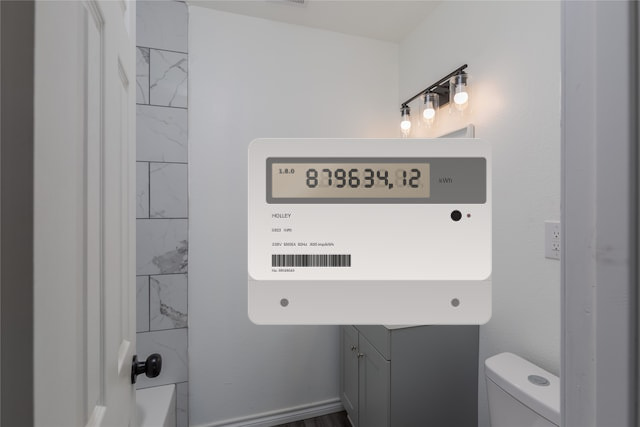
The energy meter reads 879634.12 kWh
